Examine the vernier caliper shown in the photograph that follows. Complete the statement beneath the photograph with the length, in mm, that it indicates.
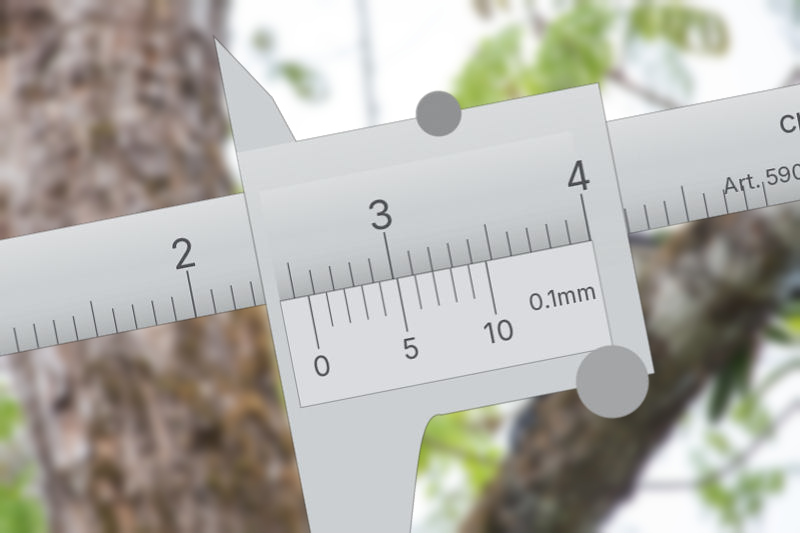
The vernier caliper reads 25.7 mm
